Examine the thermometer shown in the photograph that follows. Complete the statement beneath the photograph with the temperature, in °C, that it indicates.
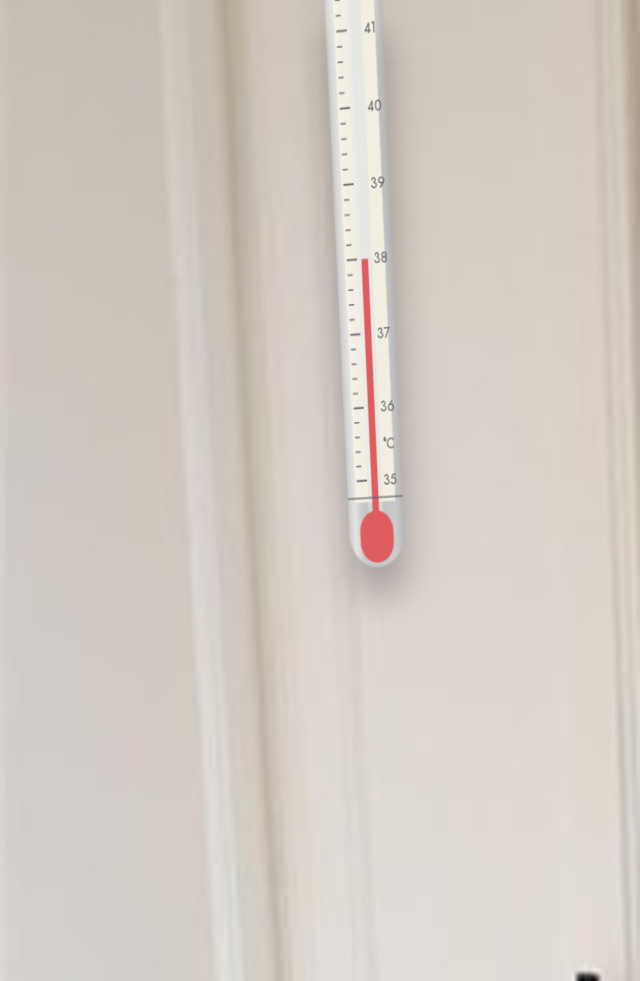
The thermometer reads 38 °C
